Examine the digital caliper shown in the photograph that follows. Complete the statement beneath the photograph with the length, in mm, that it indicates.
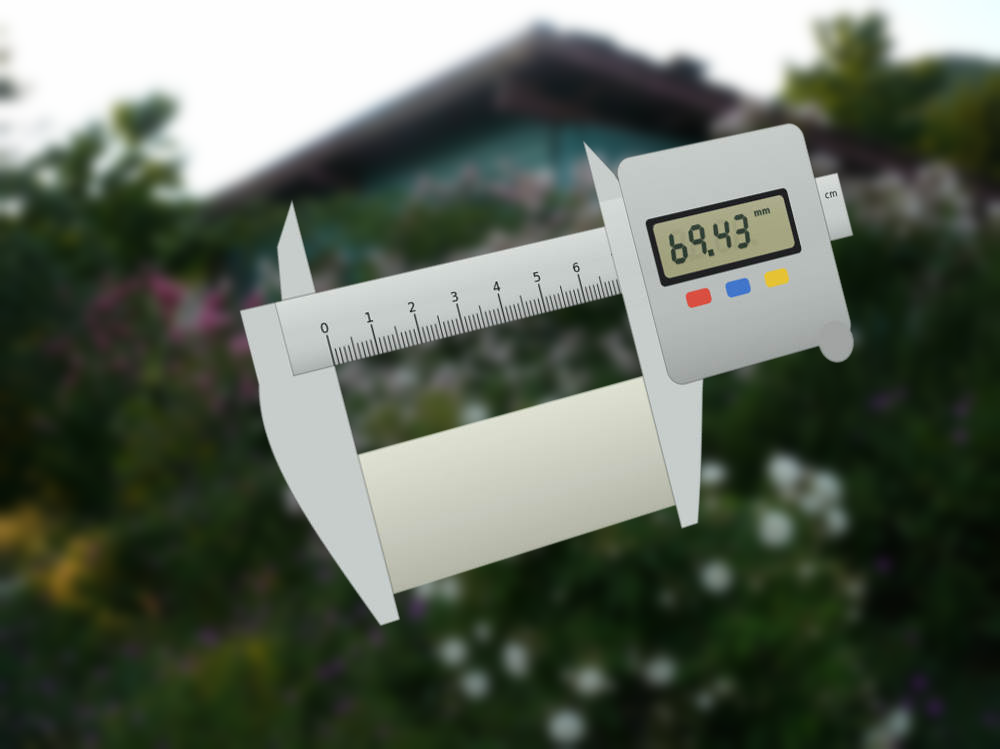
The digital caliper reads 69.43 mm
